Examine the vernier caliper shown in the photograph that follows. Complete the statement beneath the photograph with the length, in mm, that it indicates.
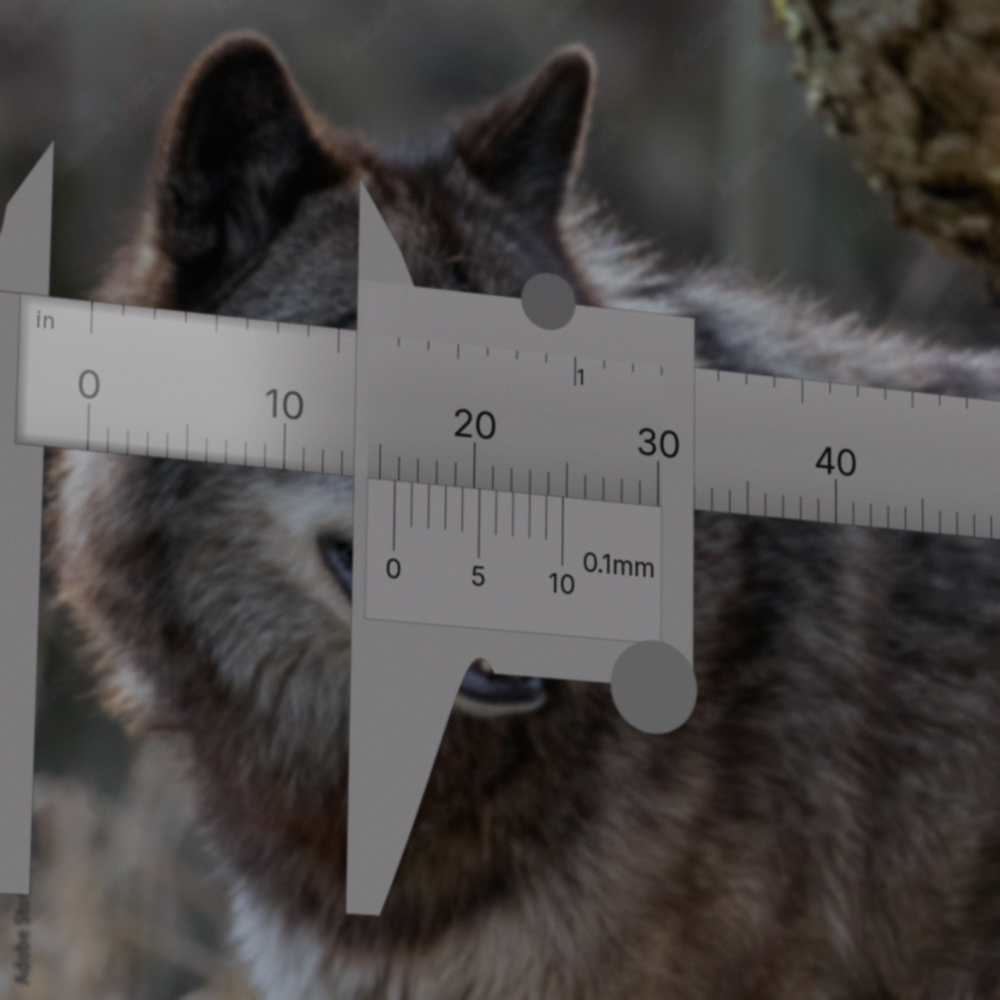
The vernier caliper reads 15.8 mm
